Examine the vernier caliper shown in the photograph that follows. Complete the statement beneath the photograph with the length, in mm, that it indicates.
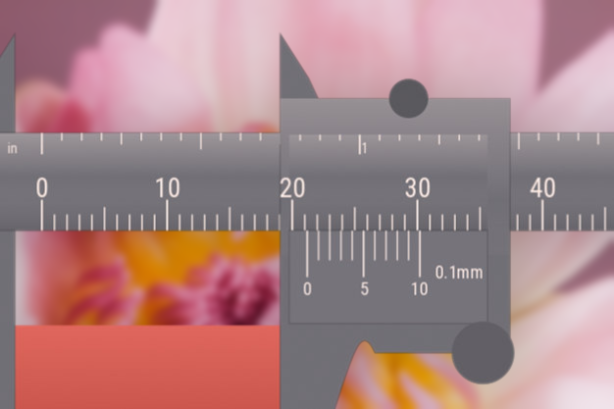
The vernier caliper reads 21.2 mm
